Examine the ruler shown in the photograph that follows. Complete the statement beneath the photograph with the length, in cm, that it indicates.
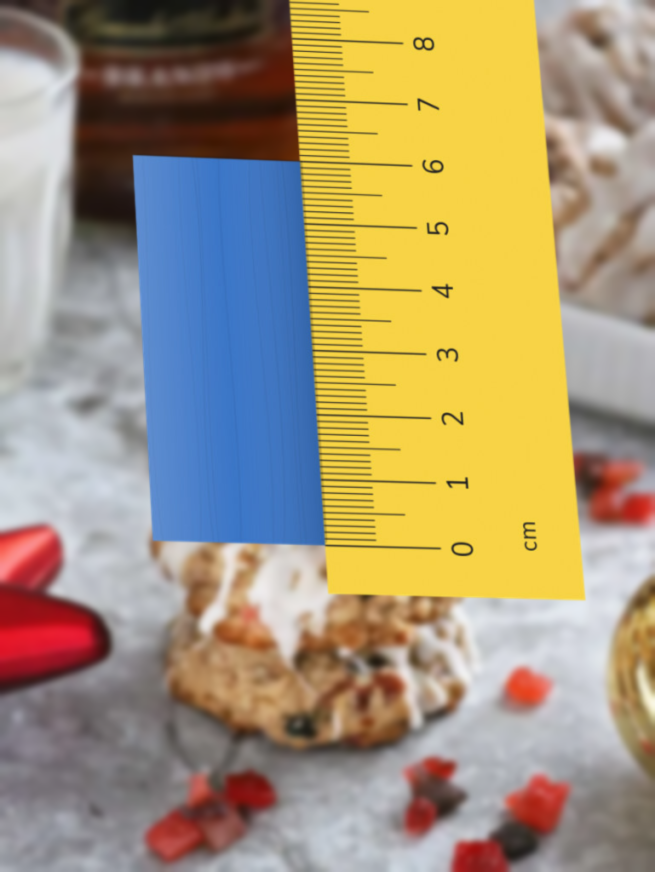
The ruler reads 6 cm
